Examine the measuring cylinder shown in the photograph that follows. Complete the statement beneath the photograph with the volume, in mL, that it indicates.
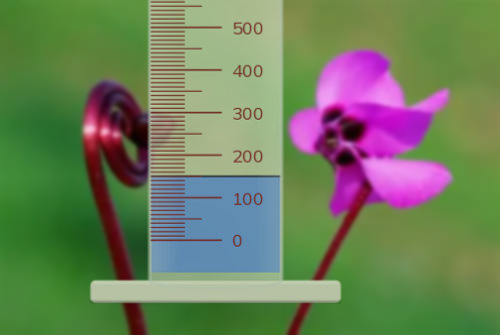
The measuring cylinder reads 150 mL
